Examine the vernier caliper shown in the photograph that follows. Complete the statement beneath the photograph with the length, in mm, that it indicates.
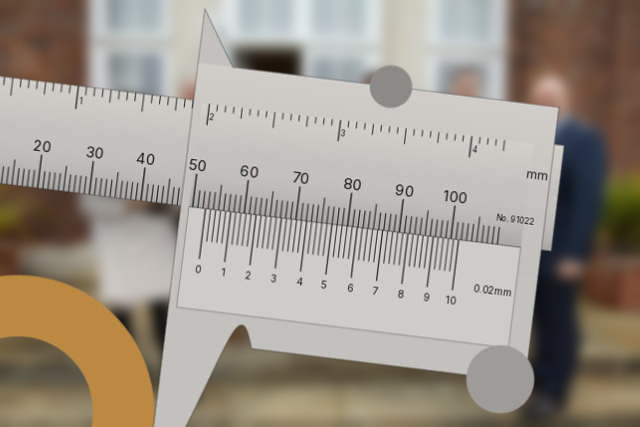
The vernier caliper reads 52.5 mm
